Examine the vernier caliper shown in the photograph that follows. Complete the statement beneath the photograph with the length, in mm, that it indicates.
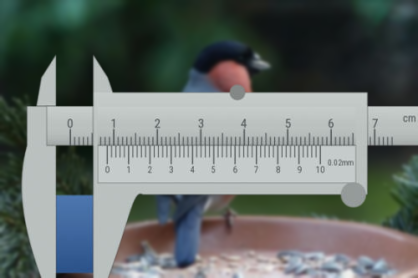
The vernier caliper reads 8.5 mm
